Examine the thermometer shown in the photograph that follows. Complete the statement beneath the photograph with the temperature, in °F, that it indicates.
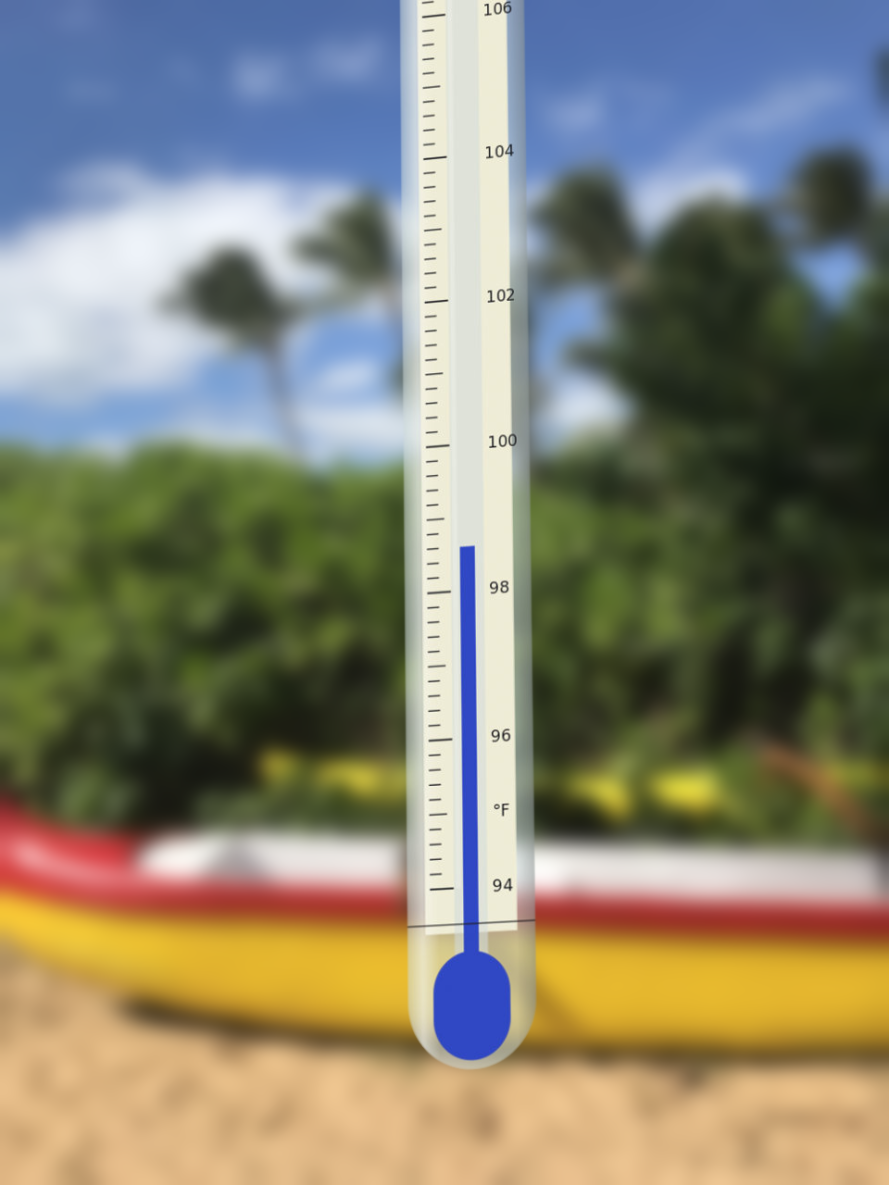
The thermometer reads 98.6 °F
